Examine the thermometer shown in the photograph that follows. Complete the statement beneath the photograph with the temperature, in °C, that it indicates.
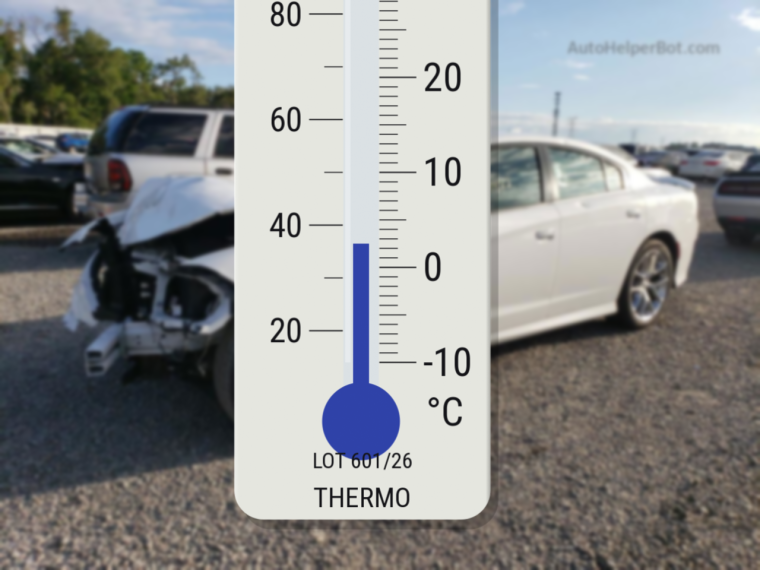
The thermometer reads 2.5 °C
